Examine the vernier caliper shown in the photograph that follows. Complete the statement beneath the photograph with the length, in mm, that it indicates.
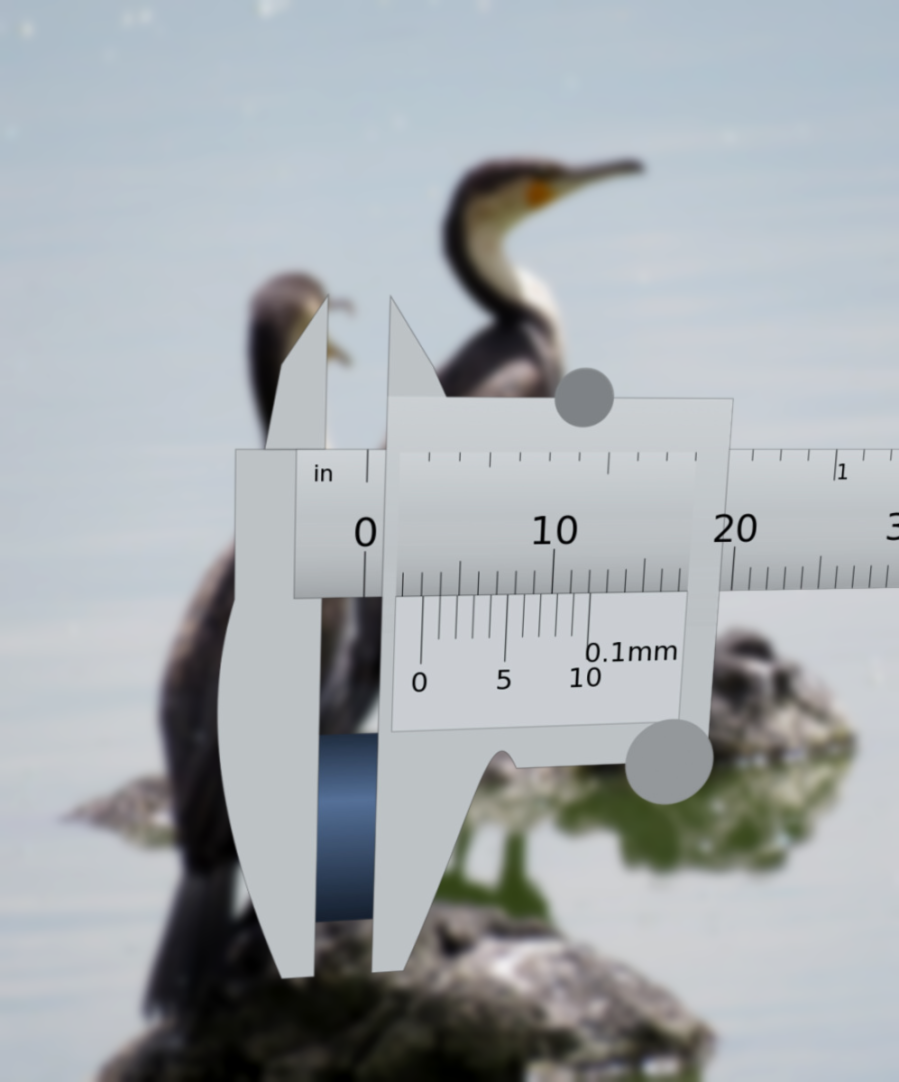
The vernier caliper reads 3.1 mm
